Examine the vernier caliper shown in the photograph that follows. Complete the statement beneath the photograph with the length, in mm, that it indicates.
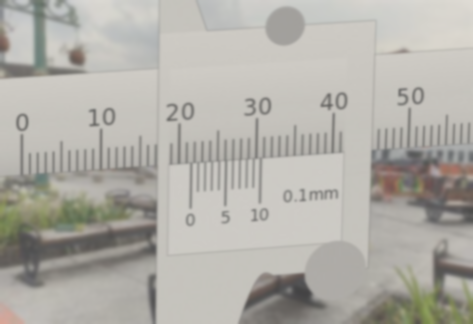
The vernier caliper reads 21.6 mm
